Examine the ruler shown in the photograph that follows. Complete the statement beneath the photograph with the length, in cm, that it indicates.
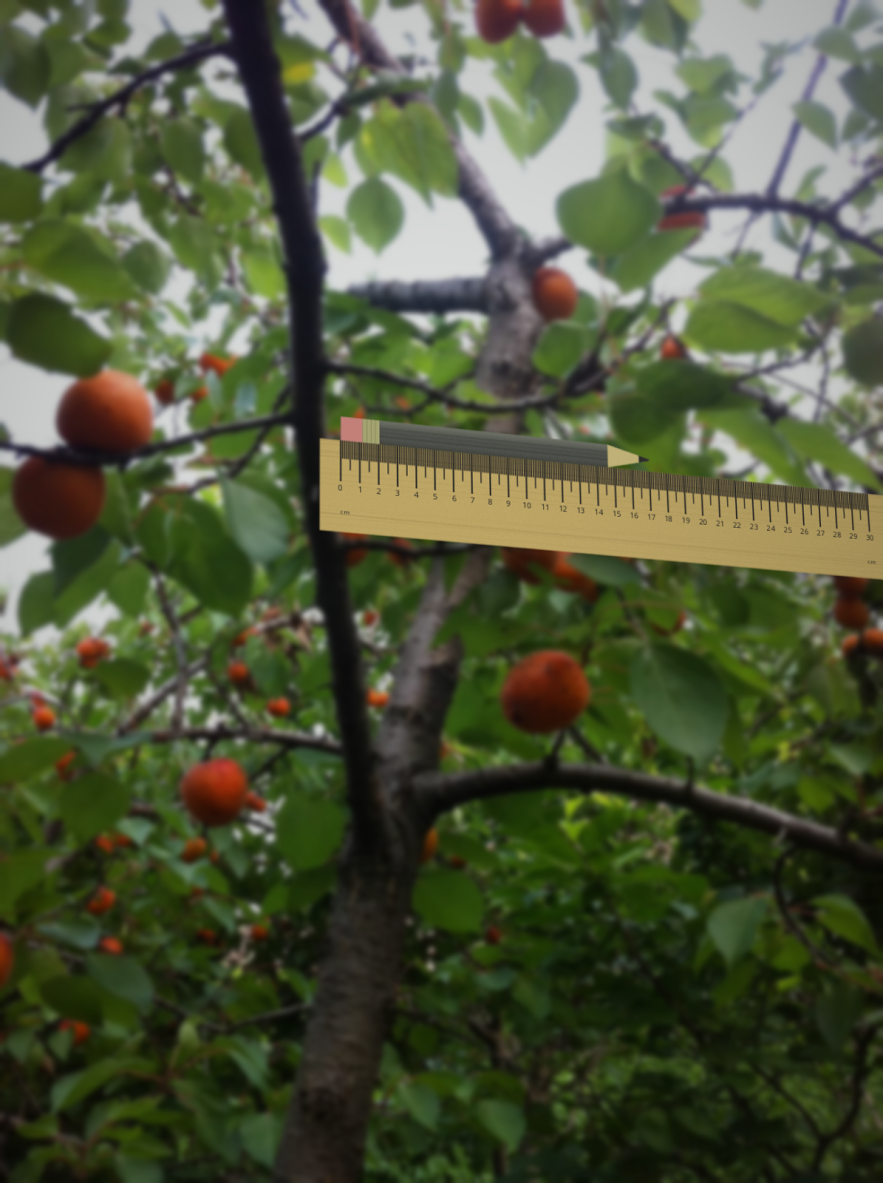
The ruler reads 17 cm
